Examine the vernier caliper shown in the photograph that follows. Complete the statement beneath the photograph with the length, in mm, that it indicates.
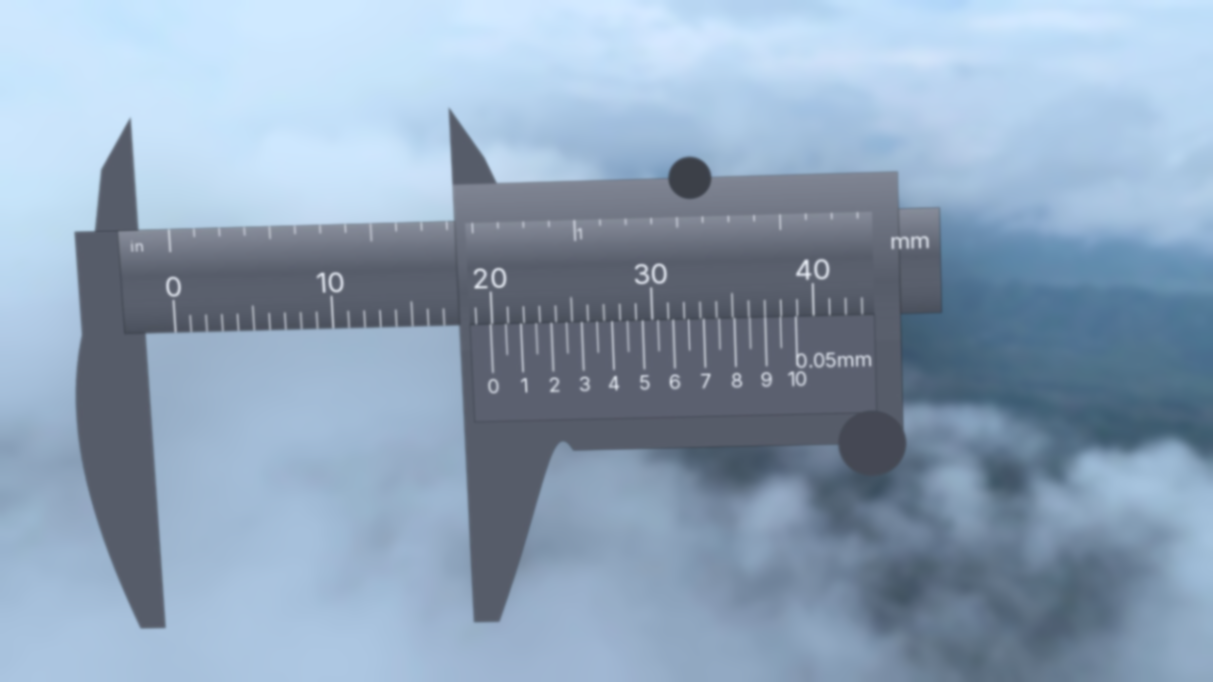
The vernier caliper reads 19.9 mm
